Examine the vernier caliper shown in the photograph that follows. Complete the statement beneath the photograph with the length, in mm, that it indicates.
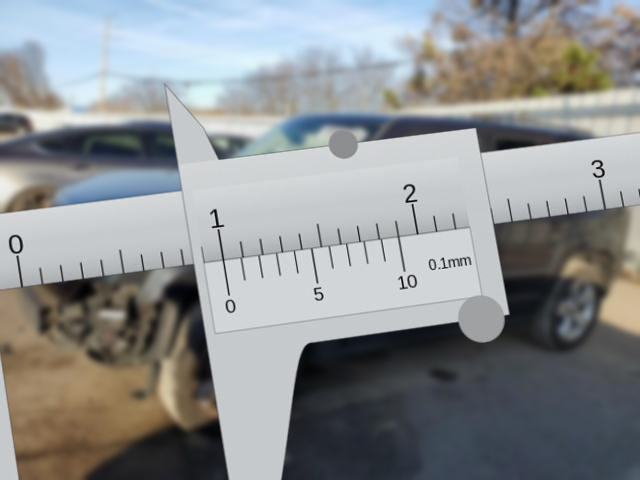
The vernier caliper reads 10.0 mm
